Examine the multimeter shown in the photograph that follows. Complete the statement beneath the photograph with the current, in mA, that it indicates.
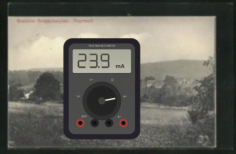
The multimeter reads 23.9 mA
